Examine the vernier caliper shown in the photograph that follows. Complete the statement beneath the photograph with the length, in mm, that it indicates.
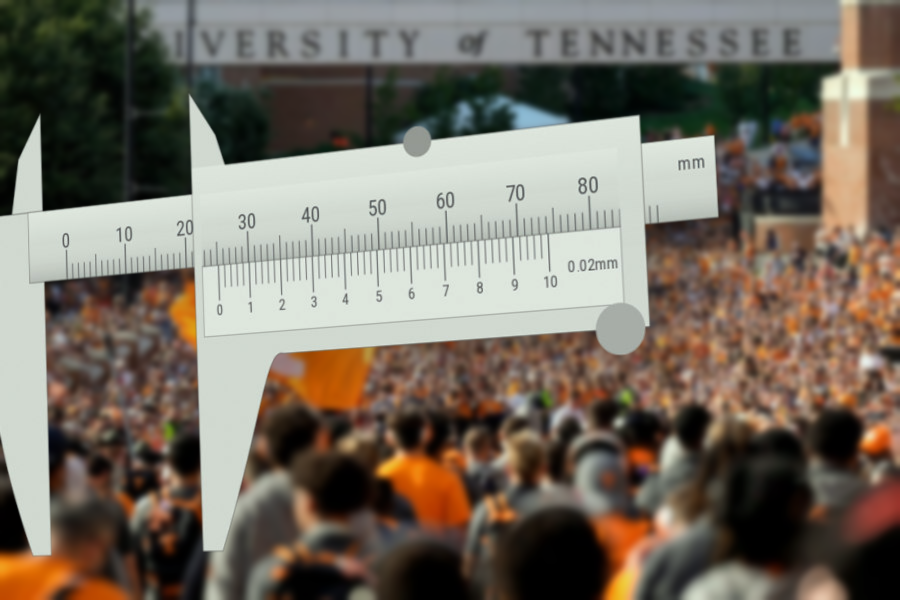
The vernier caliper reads 25.2 mm
